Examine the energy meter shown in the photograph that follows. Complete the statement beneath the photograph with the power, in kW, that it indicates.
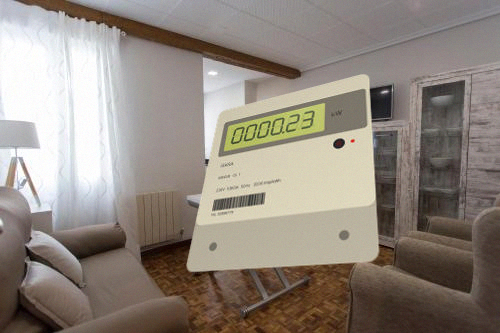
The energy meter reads 0.23 kW
